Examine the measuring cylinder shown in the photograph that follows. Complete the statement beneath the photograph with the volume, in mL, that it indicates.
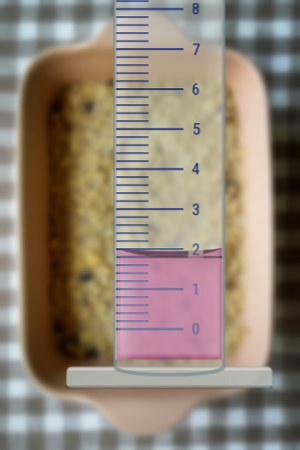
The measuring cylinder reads 1.8 mL
